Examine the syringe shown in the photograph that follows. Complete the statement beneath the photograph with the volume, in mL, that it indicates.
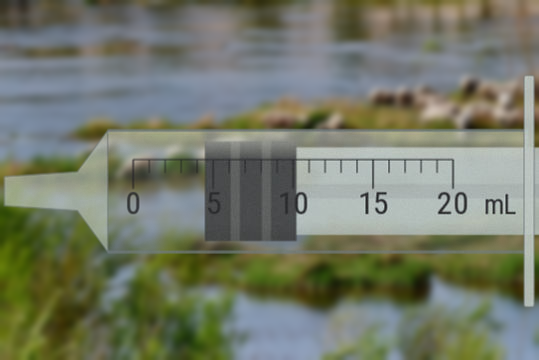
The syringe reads 4.5 mL
